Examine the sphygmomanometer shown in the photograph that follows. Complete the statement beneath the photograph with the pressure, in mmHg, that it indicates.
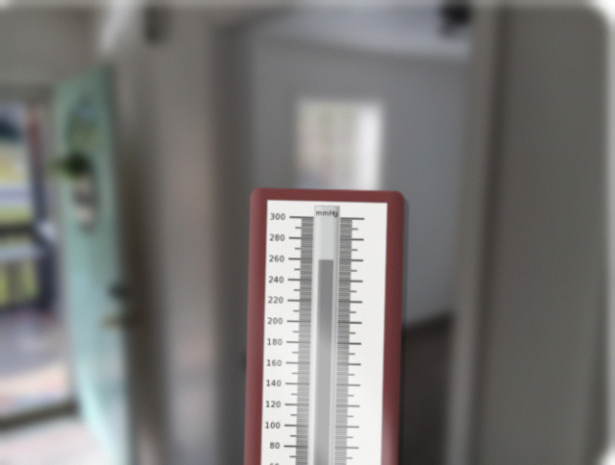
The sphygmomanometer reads 260 mmHg
